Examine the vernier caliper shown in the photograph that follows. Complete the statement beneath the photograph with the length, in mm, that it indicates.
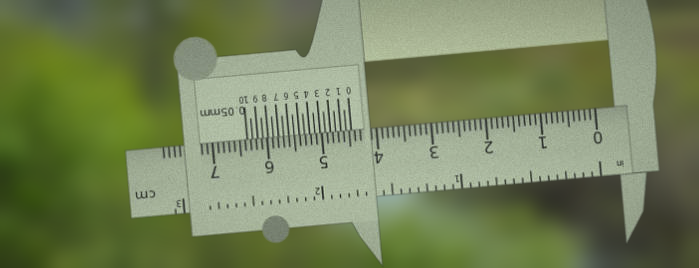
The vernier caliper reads 44.6 mm
